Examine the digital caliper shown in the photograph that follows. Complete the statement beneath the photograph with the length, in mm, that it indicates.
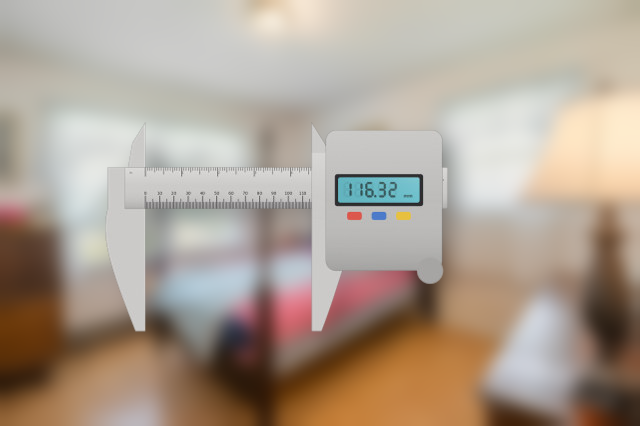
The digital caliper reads 116.32 mm
